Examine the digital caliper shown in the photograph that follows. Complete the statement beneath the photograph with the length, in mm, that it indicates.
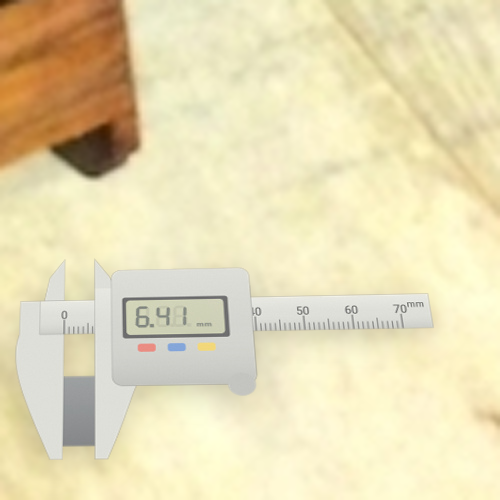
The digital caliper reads 6.41 mm
